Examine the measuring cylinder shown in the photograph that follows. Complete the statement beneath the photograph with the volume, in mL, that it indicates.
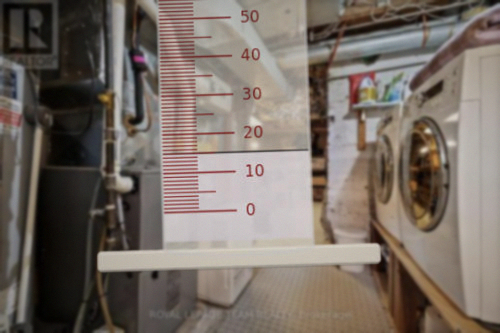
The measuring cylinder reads 15 mL
